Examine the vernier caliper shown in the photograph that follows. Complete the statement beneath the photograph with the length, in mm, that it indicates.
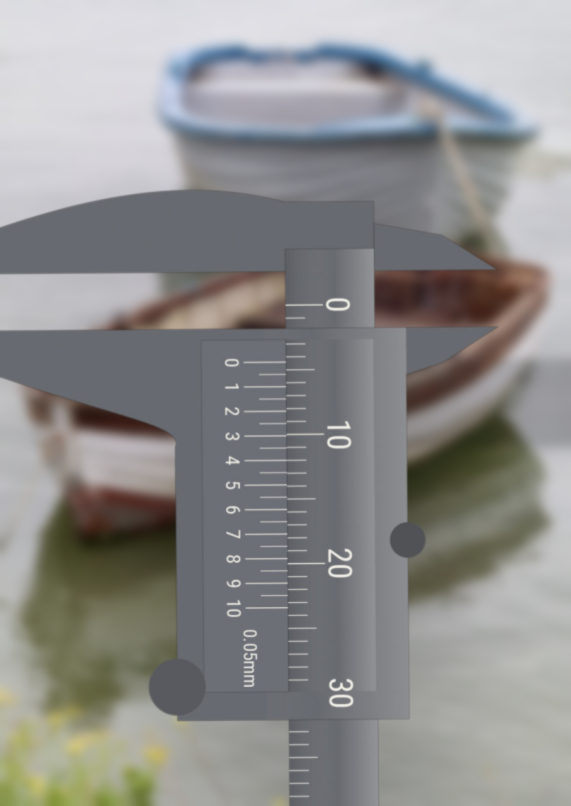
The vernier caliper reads 4.4 mm
